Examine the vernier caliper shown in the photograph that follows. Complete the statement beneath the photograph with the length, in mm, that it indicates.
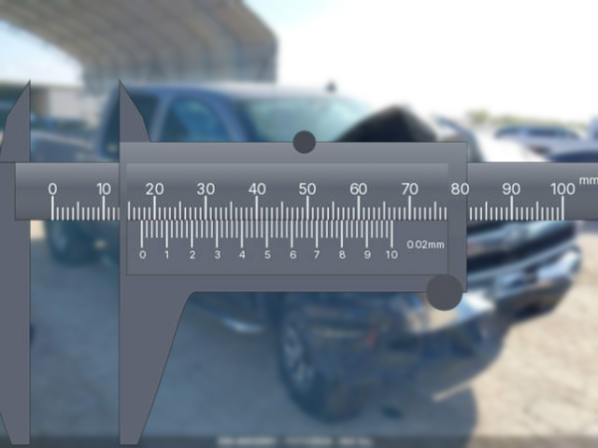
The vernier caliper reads 17.5 mm
